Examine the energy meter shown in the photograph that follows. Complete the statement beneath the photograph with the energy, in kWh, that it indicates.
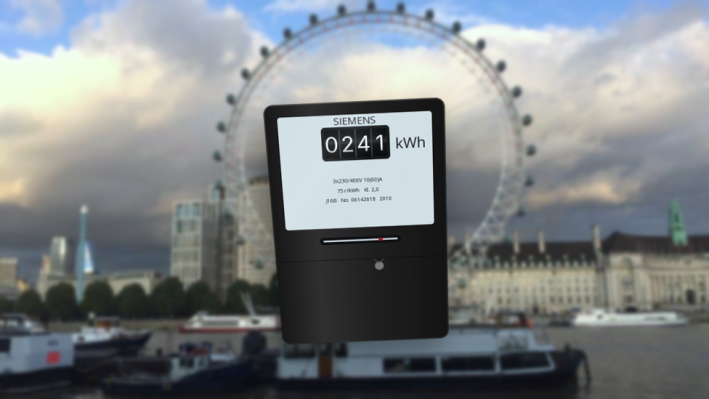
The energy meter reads 241 kWh
